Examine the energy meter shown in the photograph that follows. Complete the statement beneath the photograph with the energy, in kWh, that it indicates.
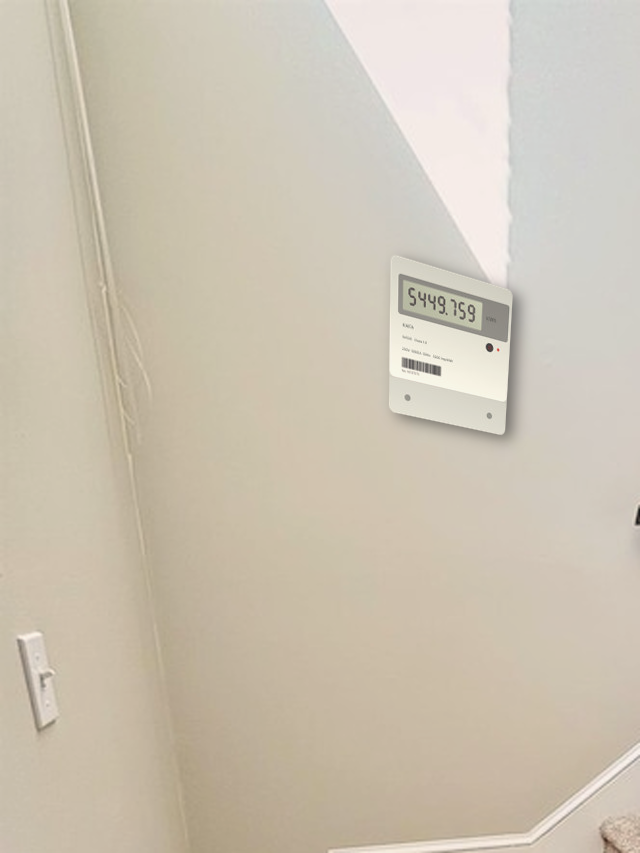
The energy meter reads 5449.759 kWh
